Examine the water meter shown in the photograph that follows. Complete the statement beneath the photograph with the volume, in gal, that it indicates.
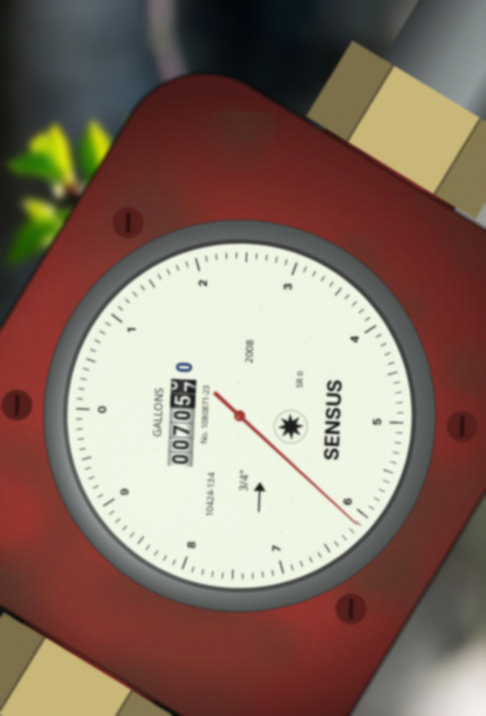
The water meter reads 70566.1 gal
